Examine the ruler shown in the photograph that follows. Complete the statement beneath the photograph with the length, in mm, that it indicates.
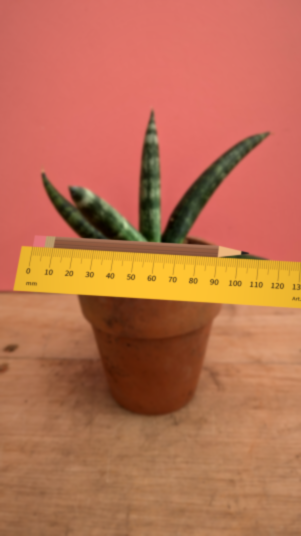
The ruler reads 105 mm
